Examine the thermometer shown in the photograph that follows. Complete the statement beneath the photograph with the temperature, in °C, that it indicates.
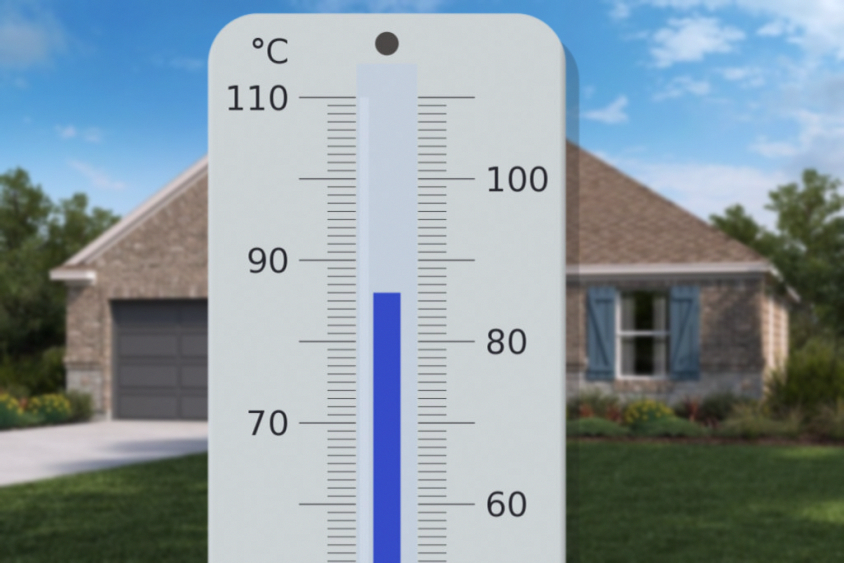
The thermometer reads 86 °C
